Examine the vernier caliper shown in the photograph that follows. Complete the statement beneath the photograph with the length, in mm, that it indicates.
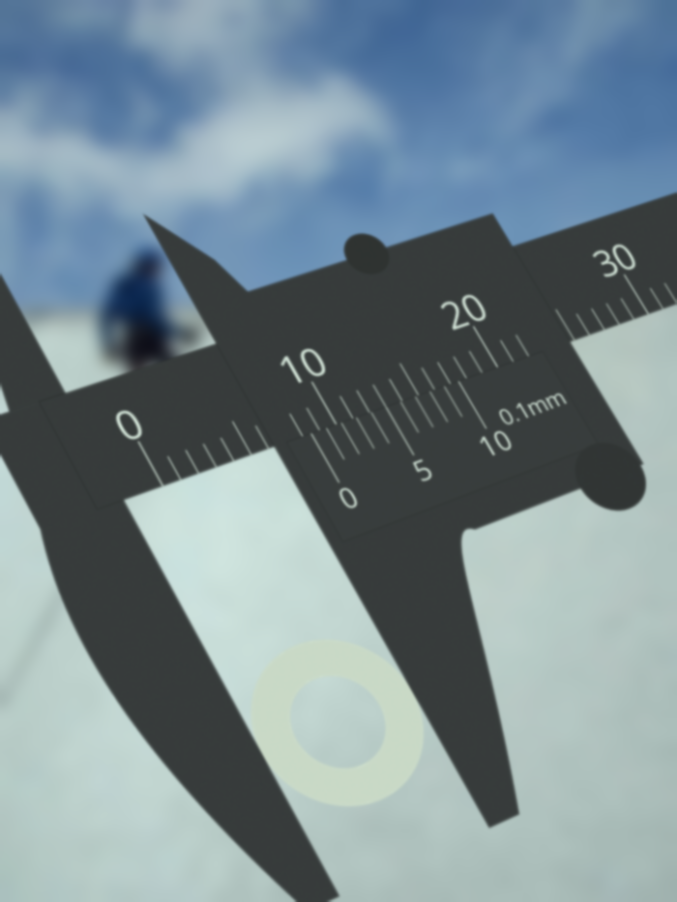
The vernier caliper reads 8.5 mm
